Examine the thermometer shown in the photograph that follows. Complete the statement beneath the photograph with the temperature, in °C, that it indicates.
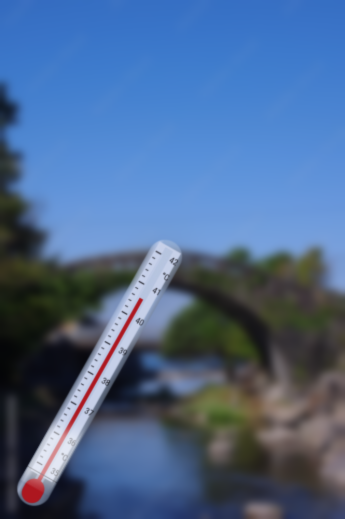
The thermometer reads 40.6 °C
